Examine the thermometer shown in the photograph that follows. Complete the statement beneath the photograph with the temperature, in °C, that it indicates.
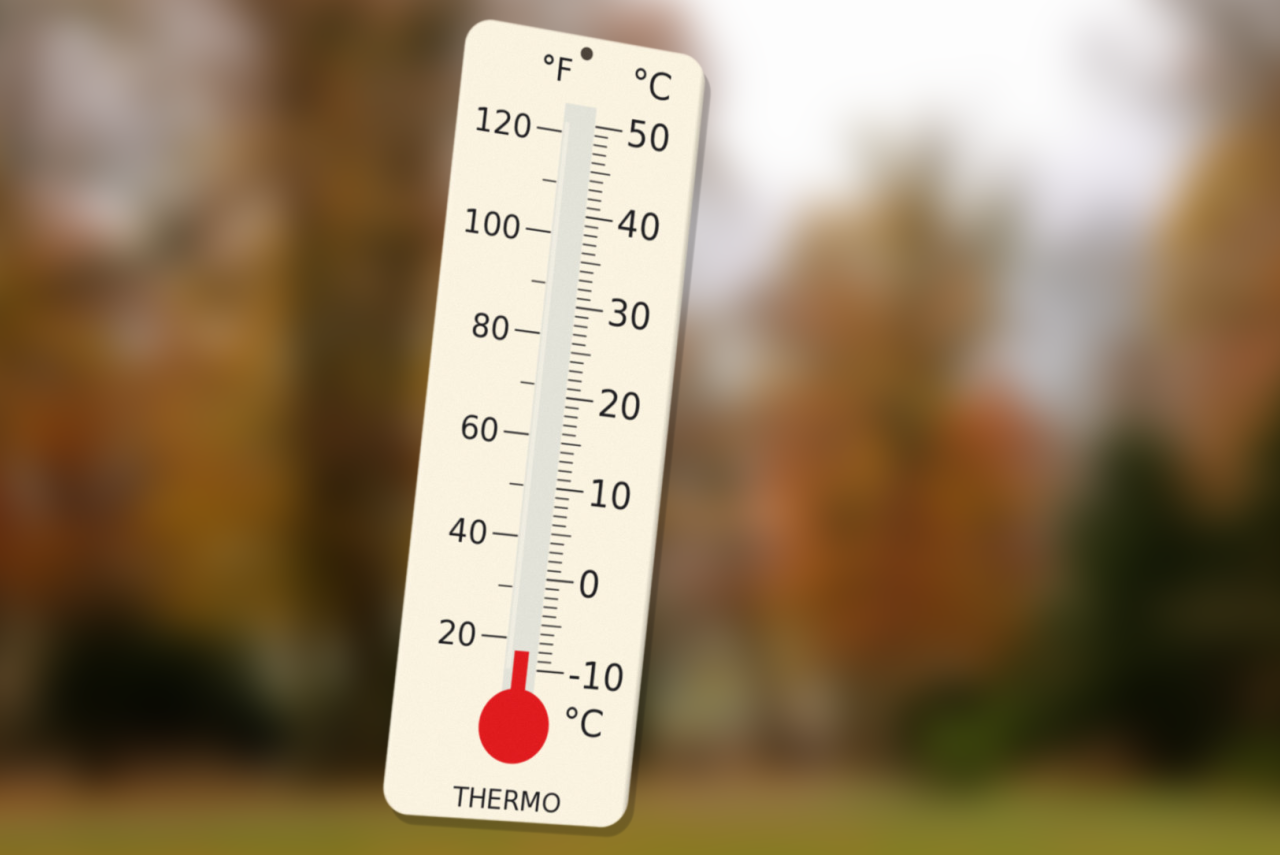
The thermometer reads -8 °C
